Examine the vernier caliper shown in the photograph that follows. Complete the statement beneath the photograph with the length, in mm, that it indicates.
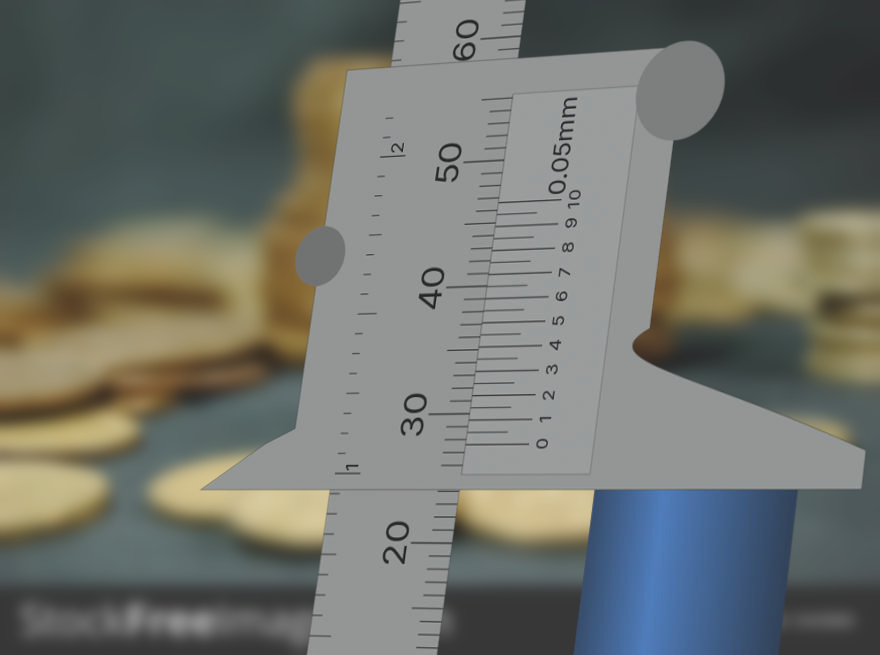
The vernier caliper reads 27.6 mm
